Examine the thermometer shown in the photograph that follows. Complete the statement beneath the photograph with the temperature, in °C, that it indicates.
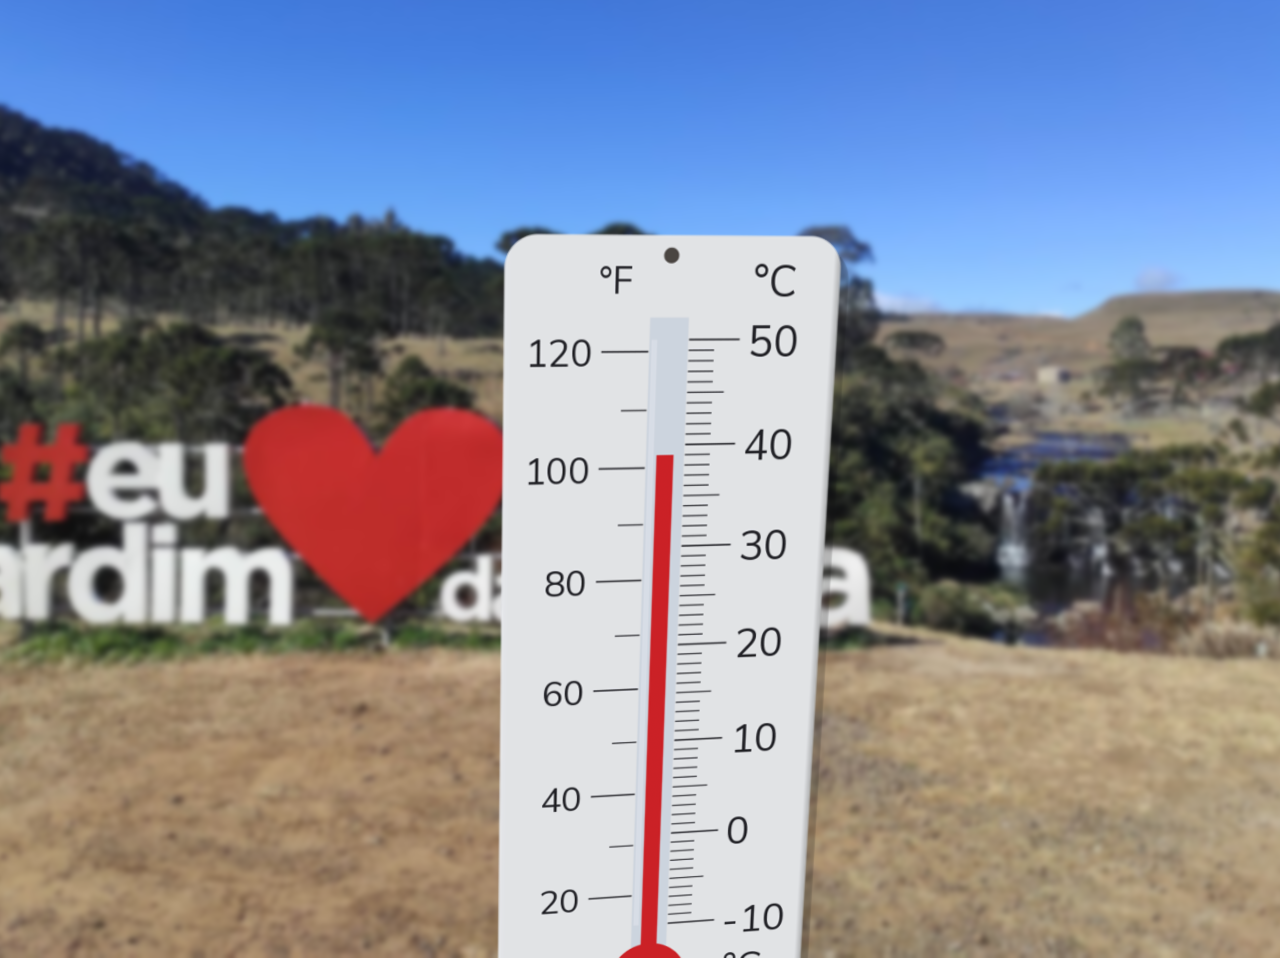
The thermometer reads 39 °C
